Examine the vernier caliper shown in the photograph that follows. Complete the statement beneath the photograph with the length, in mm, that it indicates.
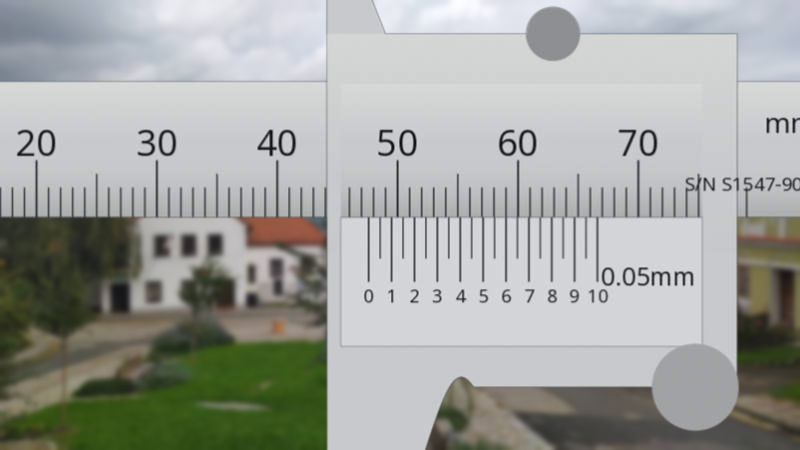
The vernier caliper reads 47.6 mm
